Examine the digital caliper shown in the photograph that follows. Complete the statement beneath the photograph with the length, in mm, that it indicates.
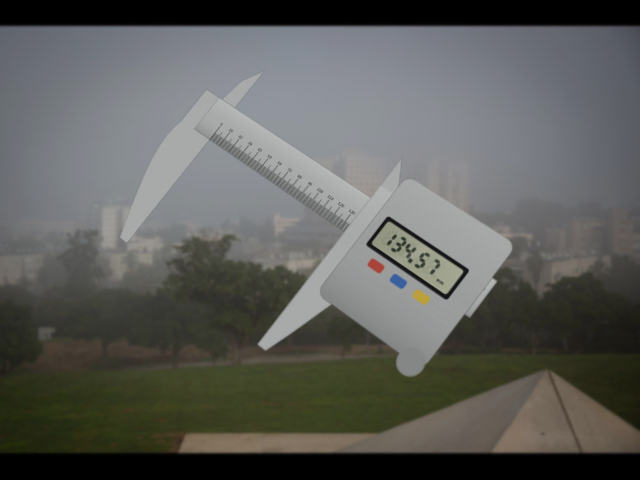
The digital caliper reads 134.57 mm
